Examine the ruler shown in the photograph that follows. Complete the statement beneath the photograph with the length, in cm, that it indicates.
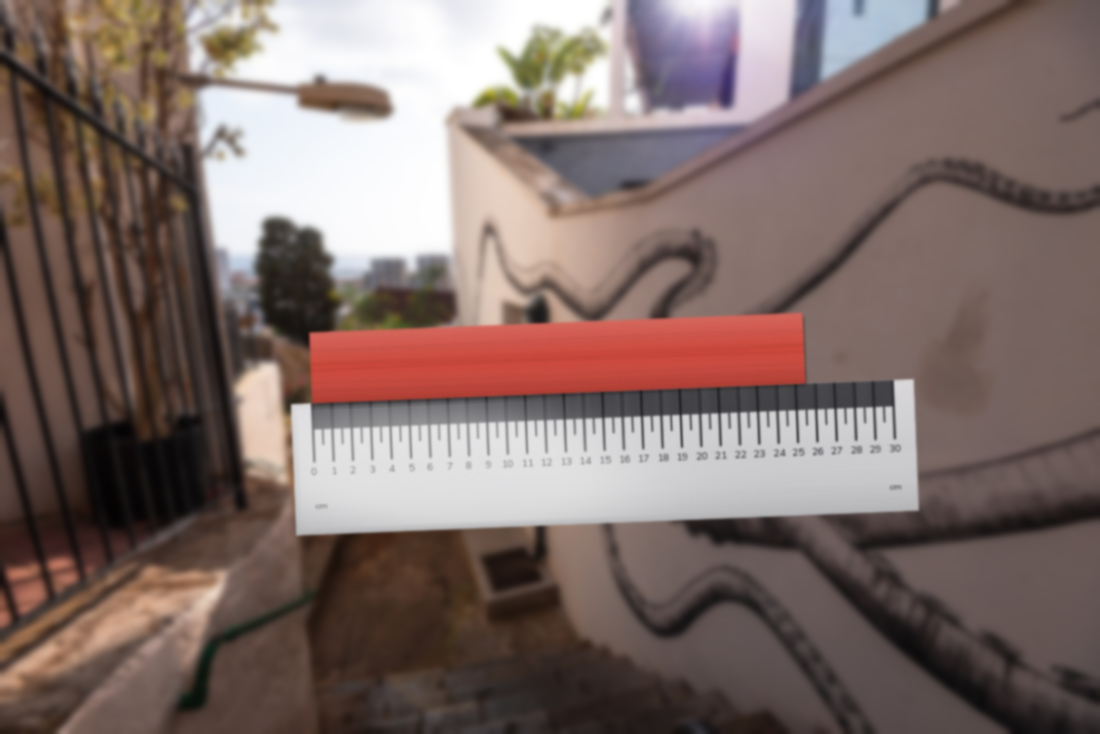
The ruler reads 25.5 cm
